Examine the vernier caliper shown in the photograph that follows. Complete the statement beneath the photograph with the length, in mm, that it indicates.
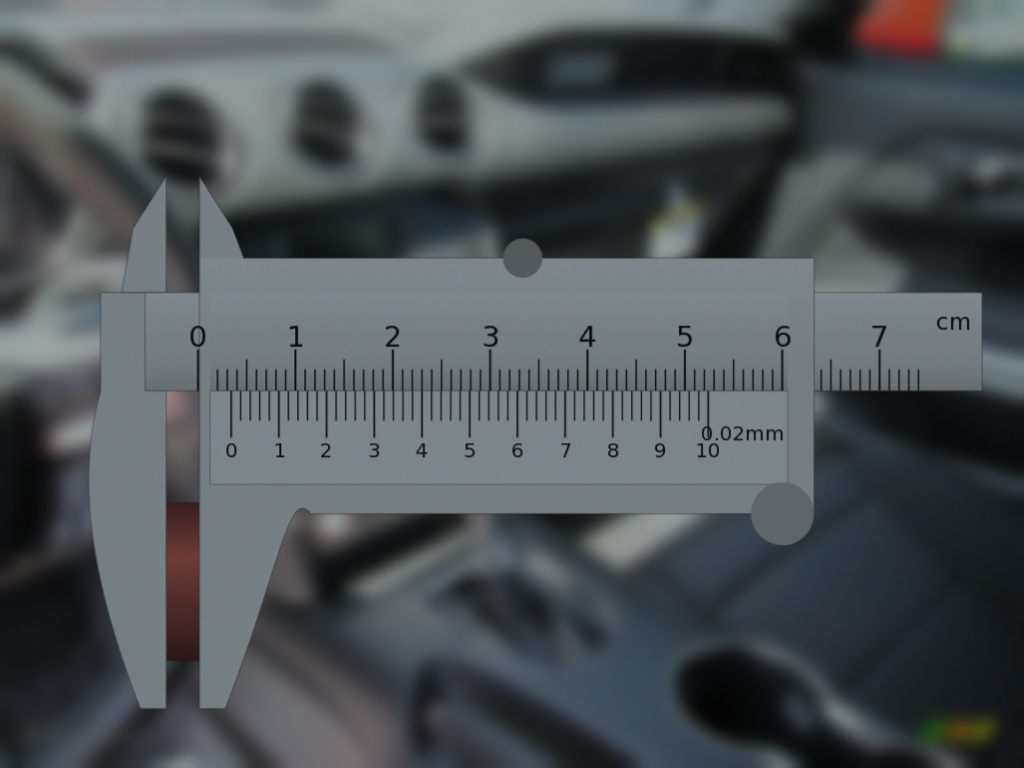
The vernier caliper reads 3.4 mm
